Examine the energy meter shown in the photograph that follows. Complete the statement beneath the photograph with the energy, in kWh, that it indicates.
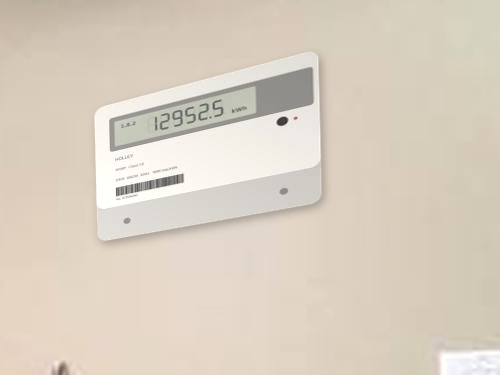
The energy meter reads 12952.5 kWh
